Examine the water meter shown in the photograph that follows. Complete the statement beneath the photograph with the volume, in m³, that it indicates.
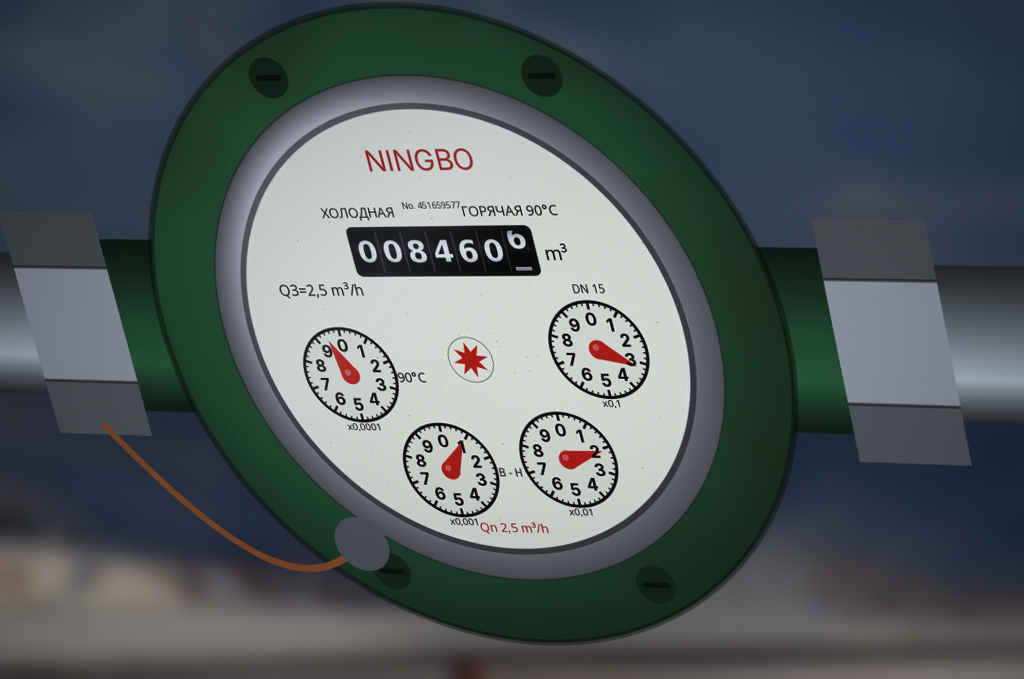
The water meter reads 84606.3209 m³
